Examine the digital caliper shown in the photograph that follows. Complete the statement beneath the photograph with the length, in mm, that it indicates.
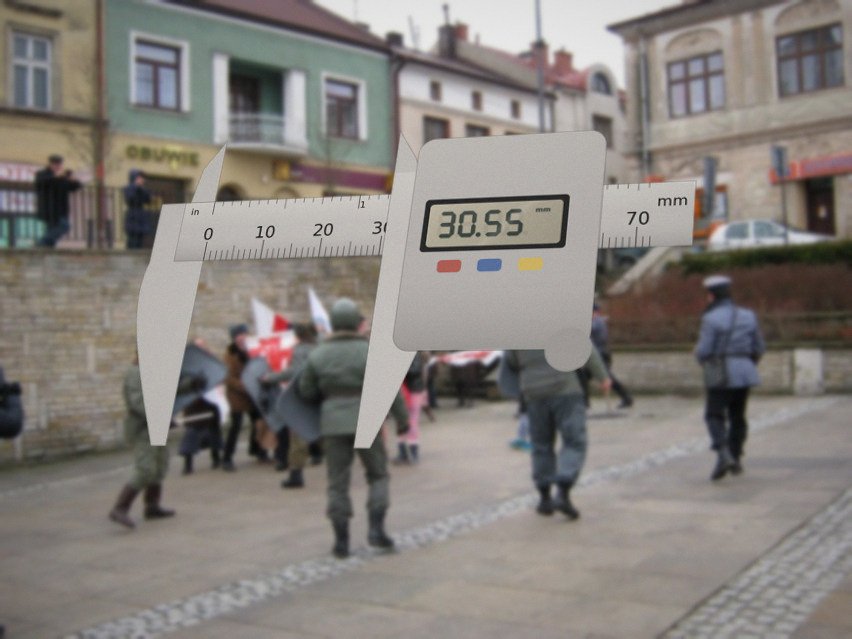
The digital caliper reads 30.55 mm
